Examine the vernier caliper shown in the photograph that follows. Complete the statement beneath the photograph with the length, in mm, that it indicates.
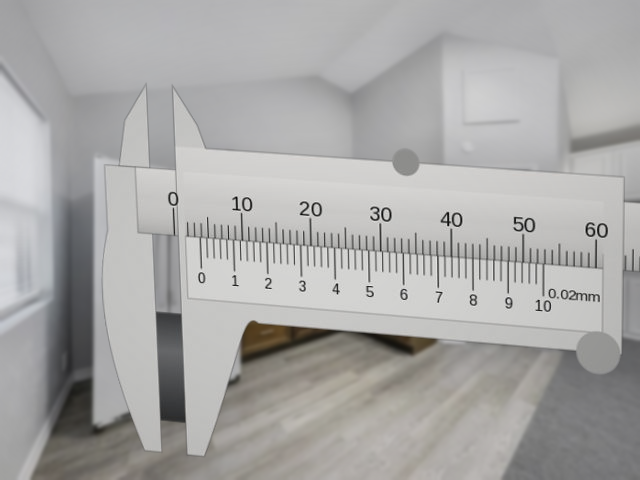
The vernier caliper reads 3.8 mm
